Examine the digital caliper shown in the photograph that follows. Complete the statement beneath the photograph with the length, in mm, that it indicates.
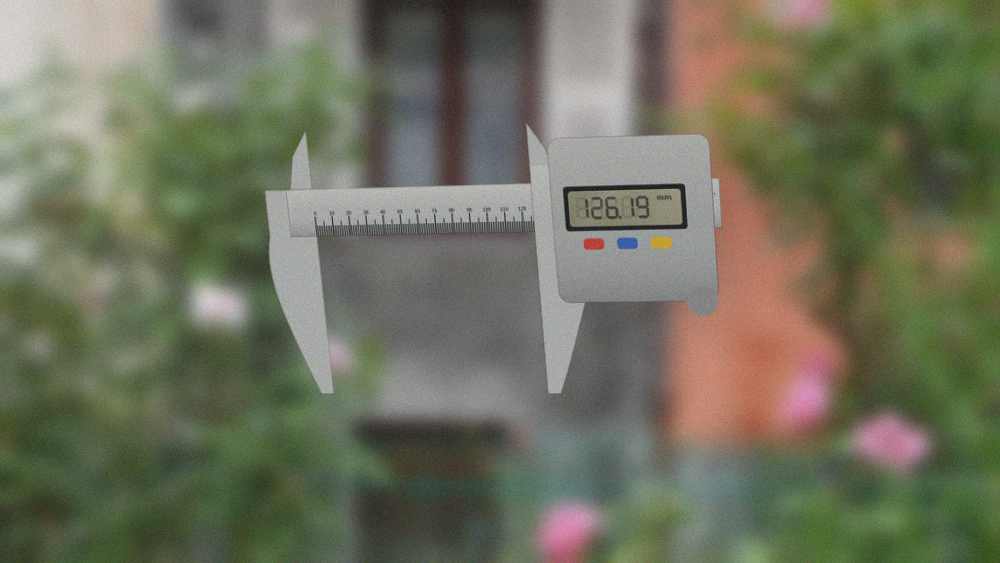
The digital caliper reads 126.19 mm
